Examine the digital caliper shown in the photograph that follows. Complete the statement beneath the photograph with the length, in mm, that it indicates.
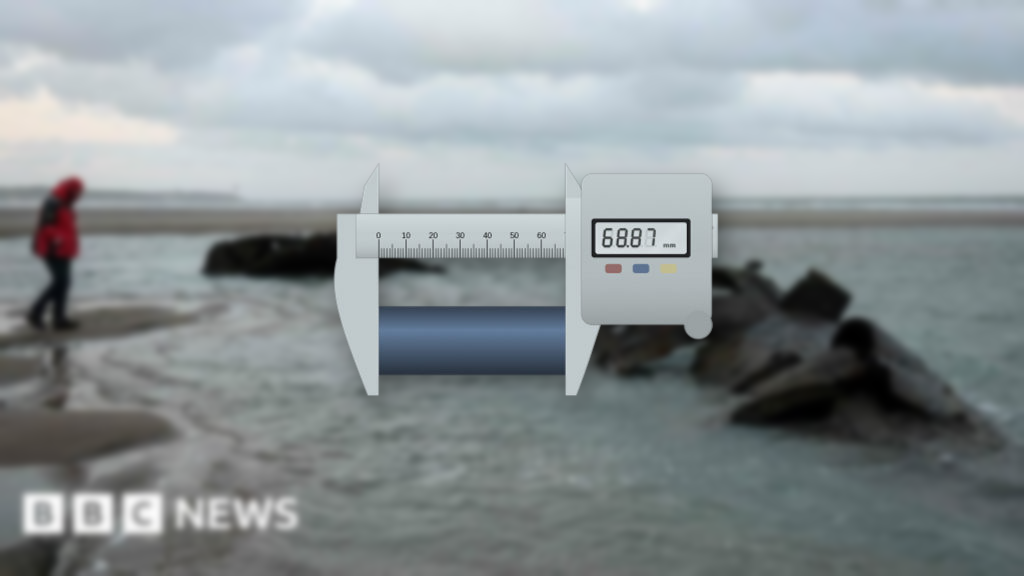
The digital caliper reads 68.87 mm
